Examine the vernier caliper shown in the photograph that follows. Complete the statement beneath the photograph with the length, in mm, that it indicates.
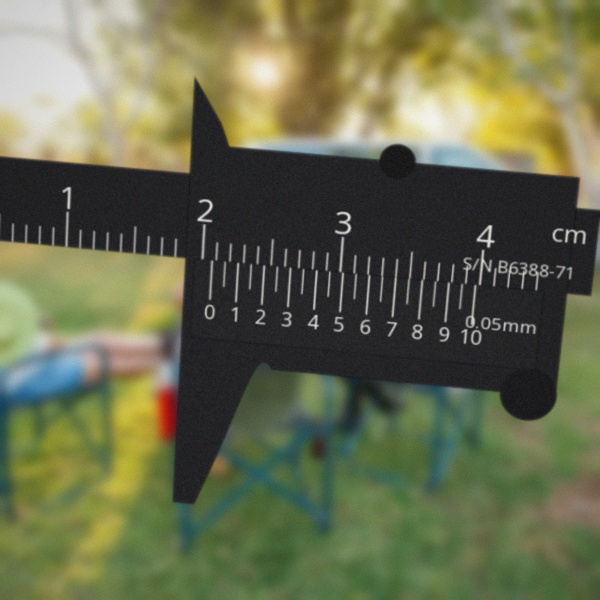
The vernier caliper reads 20.7 mm
